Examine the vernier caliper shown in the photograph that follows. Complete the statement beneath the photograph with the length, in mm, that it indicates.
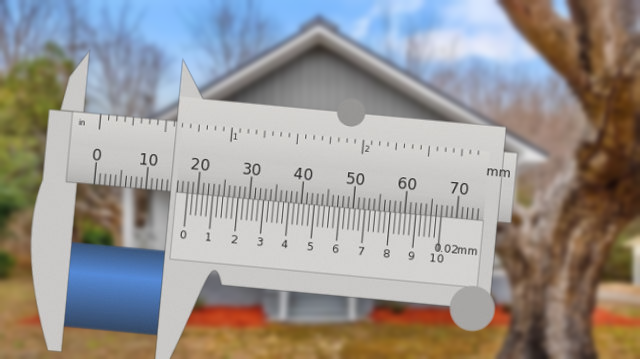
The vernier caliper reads 18.0 mm
